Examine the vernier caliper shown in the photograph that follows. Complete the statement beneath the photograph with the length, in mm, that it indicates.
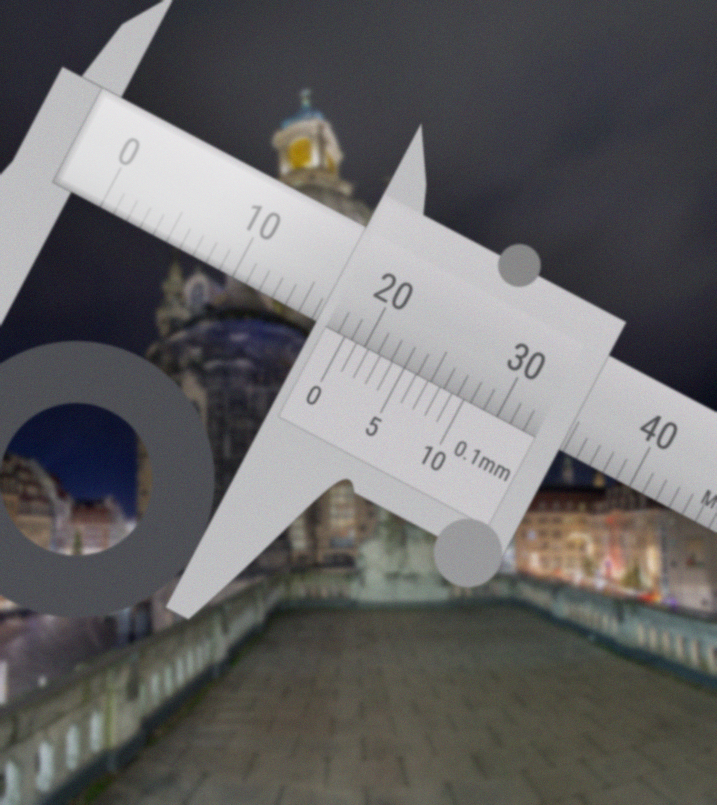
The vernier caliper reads 18.5 mm
